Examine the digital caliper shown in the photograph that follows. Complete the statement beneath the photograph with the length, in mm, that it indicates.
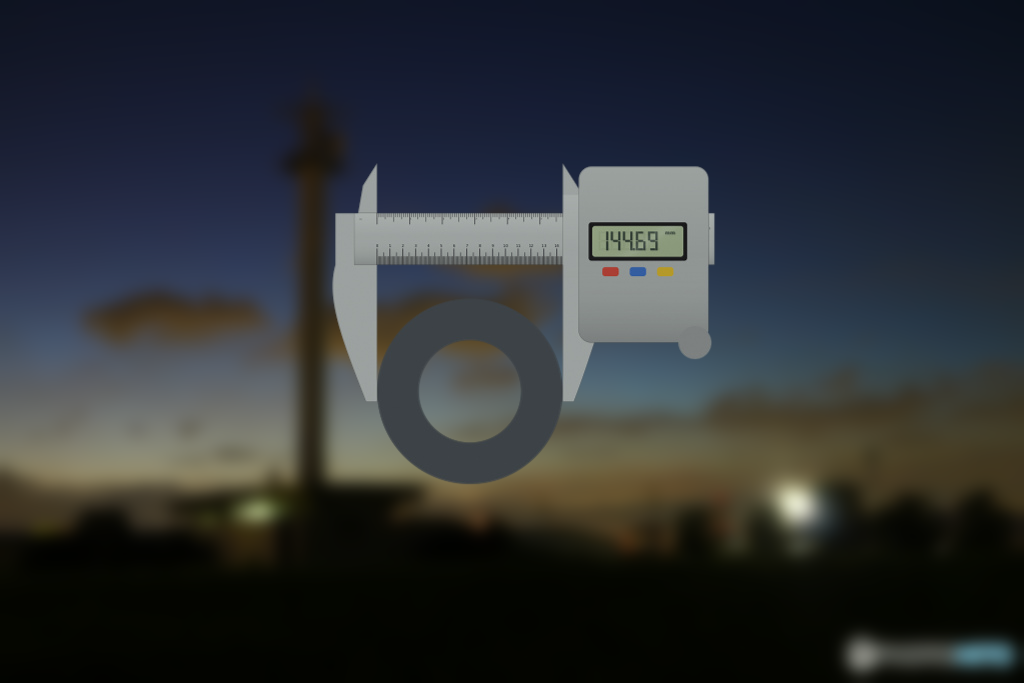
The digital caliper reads 144.69 mm
